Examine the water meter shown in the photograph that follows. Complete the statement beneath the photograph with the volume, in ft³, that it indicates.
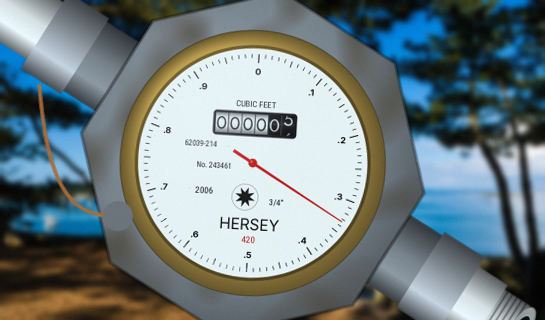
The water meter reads 5.33 ft³
